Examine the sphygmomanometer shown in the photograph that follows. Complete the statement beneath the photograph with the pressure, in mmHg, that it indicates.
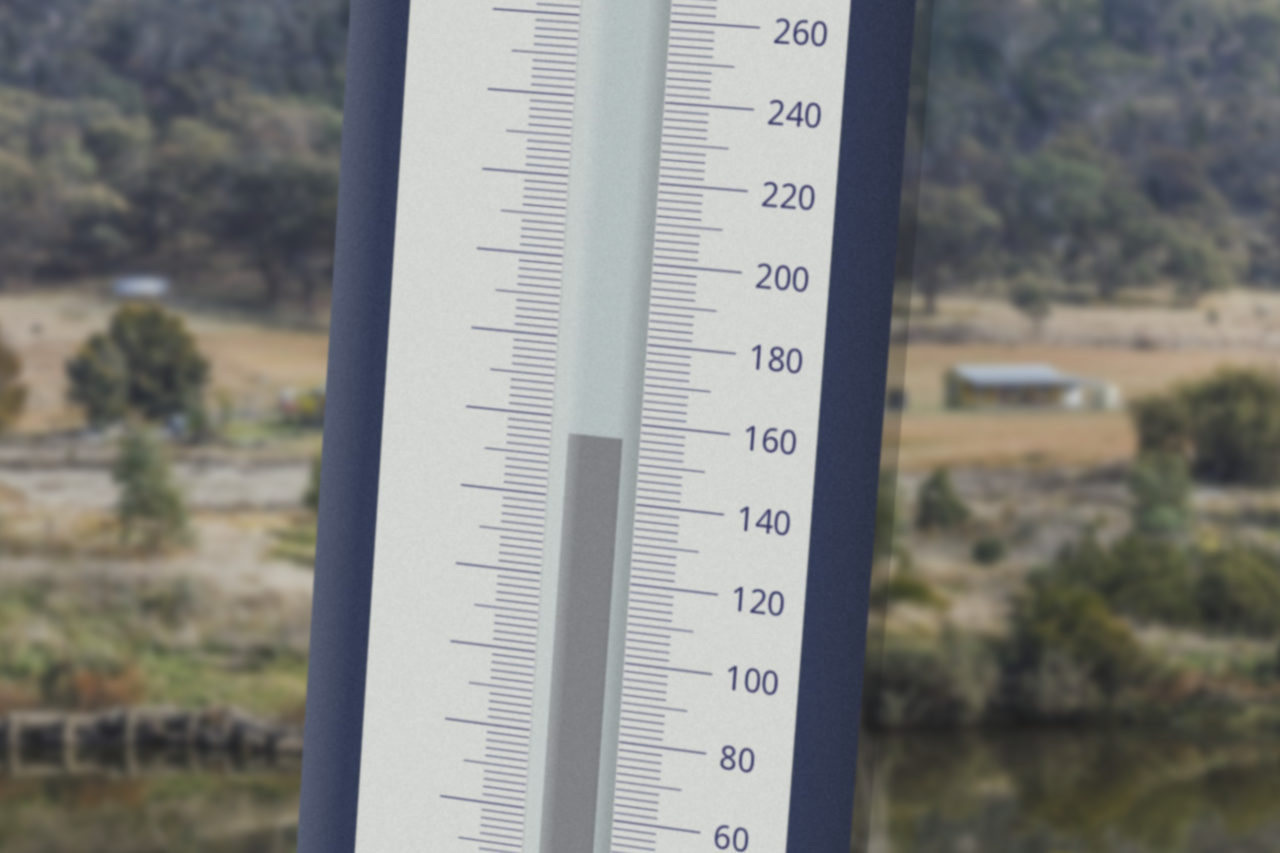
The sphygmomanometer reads 156 mmHg
